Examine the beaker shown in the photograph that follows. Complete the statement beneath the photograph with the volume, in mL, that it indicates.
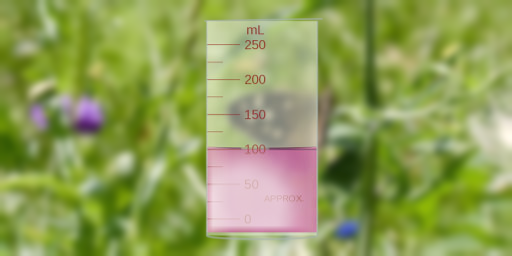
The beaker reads 100 mL
